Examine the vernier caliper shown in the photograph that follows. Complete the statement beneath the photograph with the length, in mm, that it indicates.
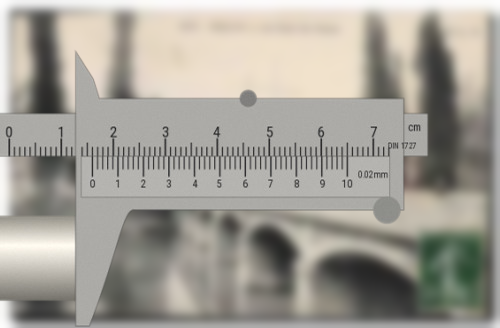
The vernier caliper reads 16.0 mm
